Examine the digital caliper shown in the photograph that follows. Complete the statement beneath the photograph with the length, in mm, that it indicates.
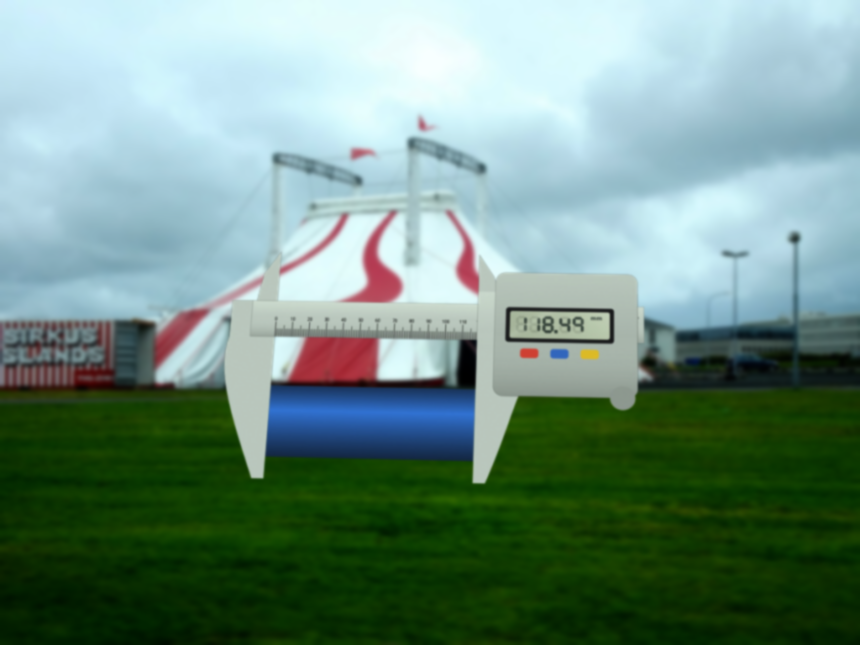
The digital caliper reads 118.49 mm
